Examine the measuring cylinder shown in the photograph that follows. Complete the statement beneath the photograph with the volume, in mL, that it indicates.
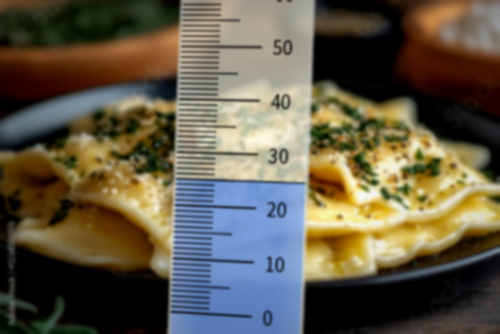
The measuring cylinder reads 25 mL
